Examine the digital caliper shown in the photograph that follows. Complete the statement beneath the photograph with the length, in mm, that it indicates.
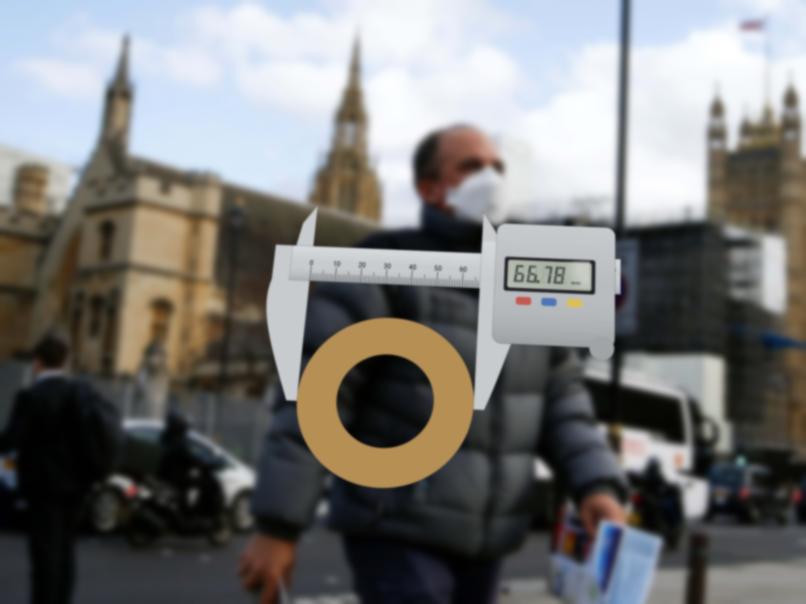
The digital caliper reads 66.78 mm
